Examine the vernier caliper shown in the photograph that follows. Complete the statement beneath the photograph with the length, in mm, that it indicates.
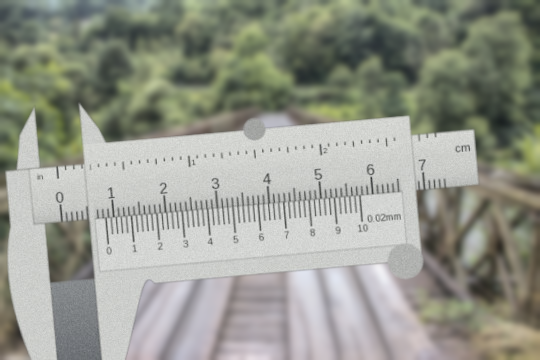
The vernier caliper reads 8.5 mm
